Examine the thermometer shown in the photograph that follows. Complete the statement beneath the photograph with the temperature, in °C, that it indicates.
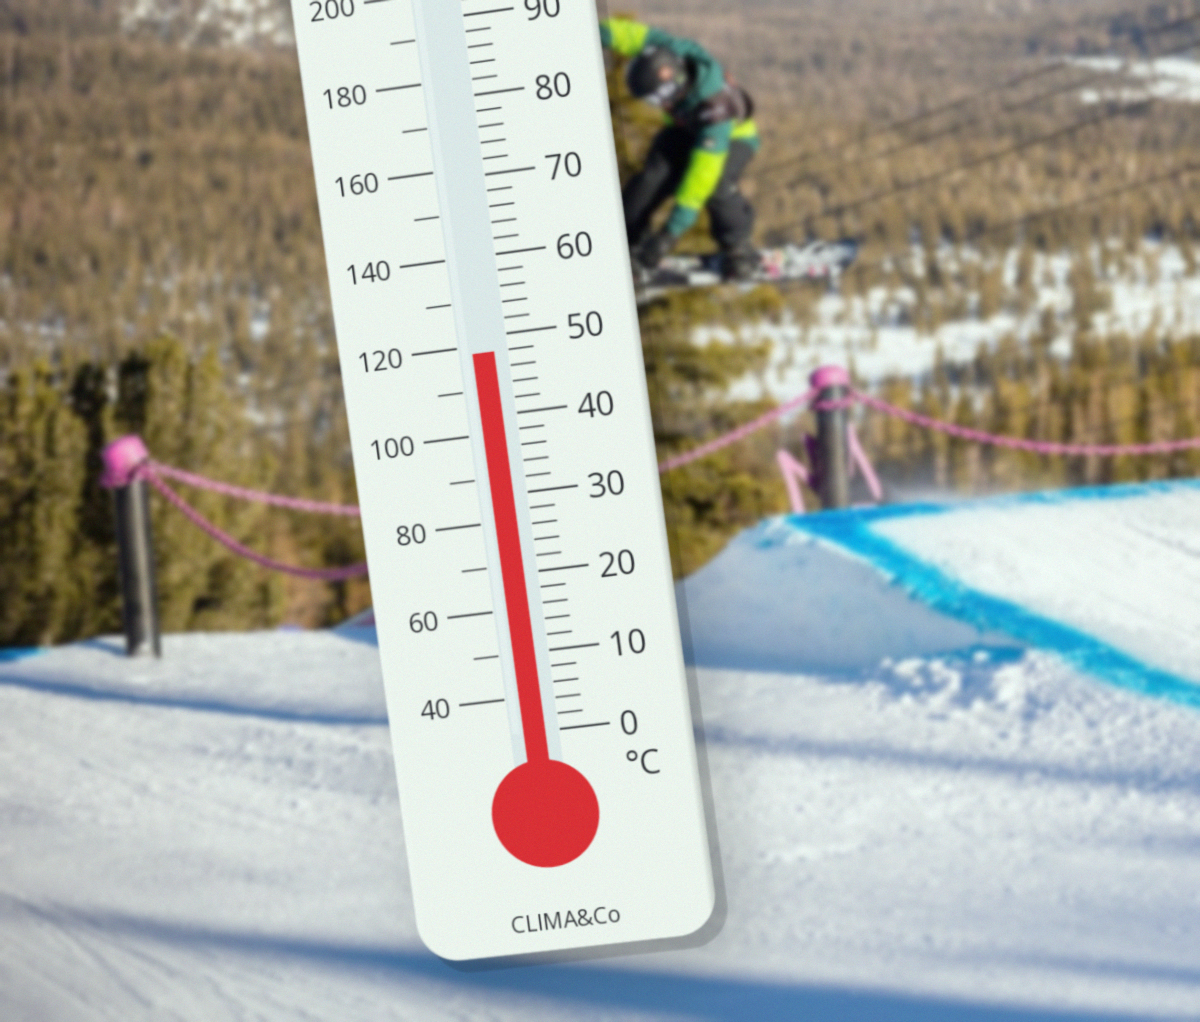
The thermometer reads 48 °C
